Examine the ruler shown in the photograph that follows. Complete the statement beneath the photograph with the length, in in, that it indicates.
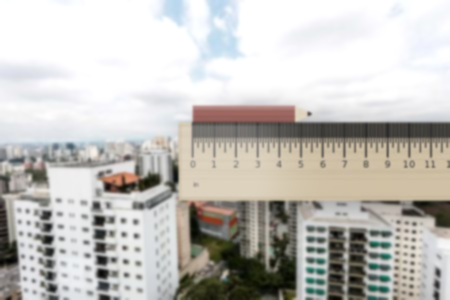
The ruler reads 5.5 in
